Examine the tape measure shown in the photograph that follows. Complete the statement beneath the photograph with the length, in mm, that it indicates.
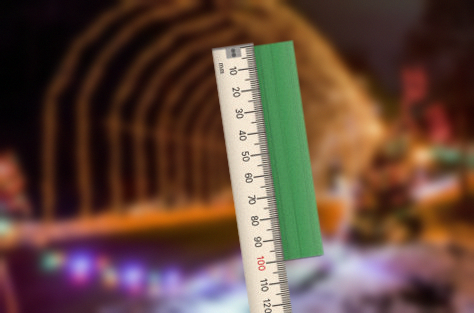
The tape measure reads 100 mm
